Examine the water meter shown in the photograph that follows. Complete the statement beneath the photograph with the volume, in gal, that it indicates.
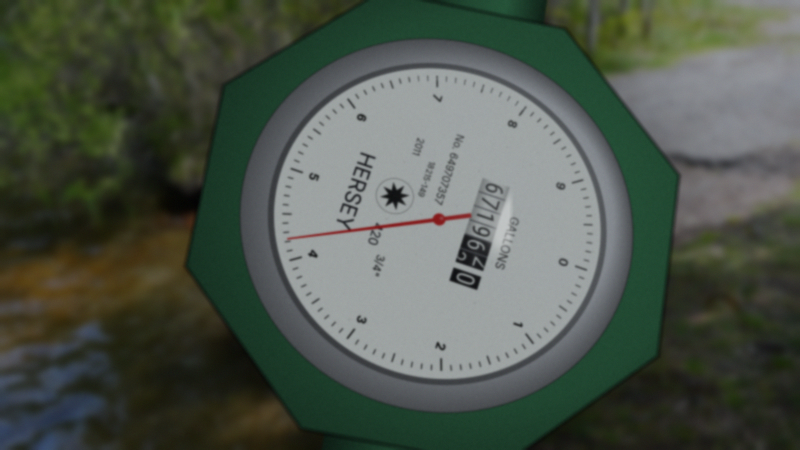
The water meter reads 6719624.2 gal
